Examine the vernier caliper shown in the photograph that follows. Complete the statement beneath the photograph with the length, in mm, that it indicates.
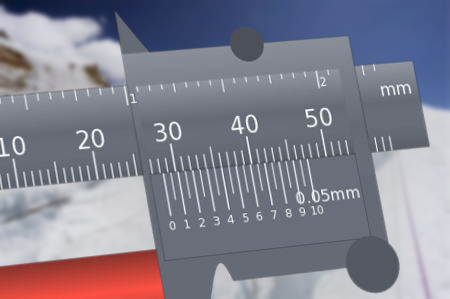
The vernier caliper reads 28.4 mm
